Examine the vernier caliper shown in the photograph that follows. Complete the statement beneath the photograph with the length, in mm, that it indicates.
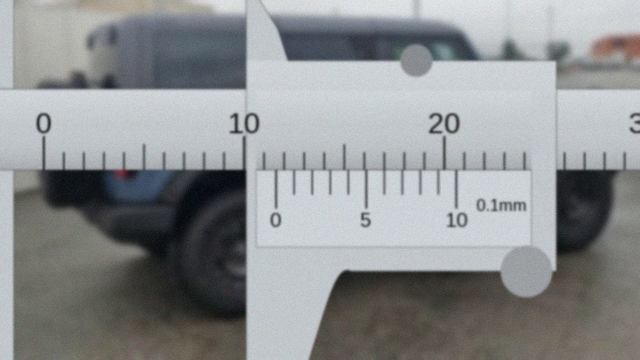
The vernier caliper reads 11.6 mm
